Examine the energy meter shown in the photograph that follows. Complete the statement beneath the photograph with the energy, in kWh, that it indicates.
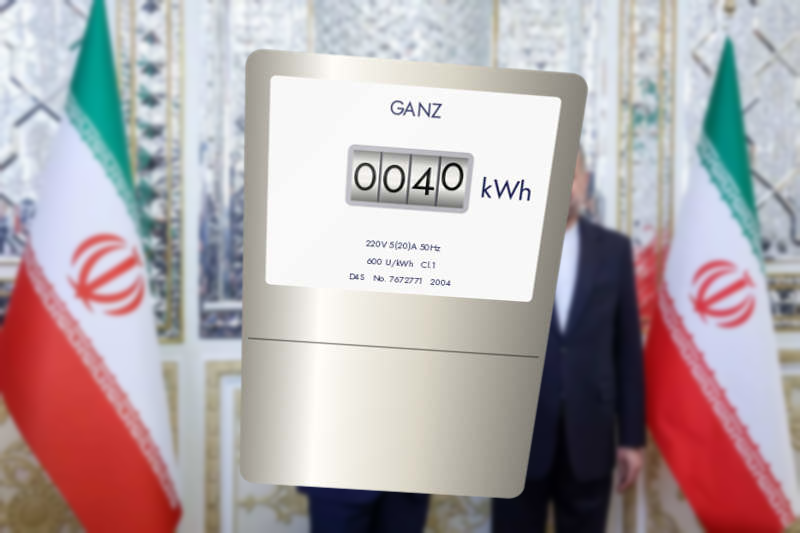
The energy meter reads 40 kWh
